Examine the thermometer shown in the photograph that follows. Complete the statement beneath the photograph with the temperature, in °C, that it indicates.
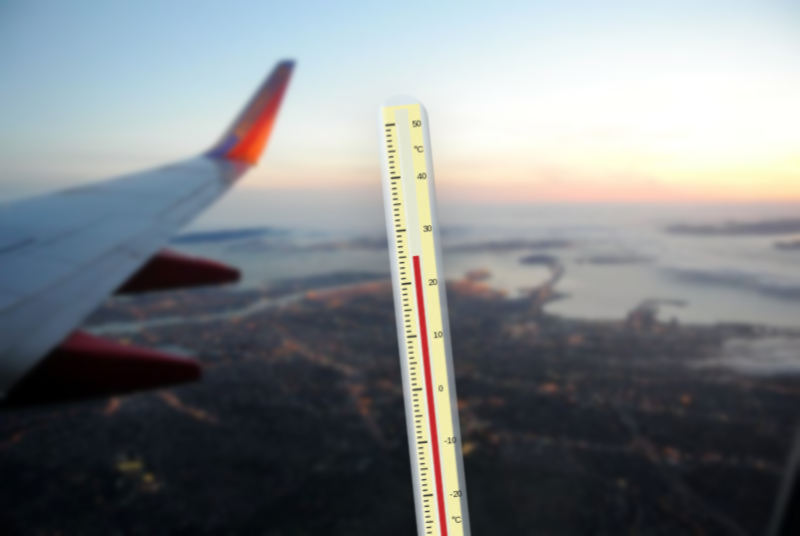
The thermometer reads 25 °C
